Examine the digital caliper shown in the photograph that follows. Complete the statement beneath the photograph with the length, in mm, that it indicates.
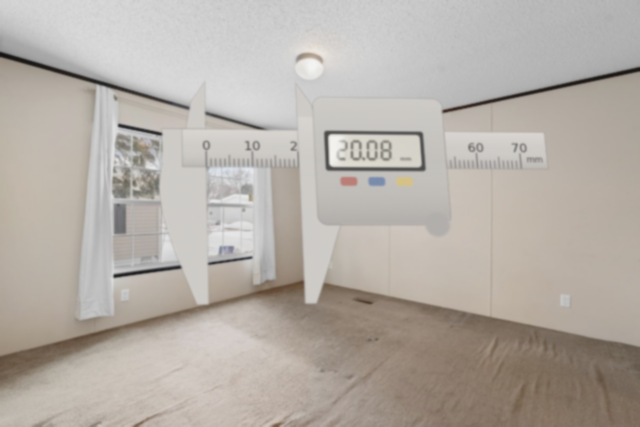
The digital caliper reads 20.08 mm
